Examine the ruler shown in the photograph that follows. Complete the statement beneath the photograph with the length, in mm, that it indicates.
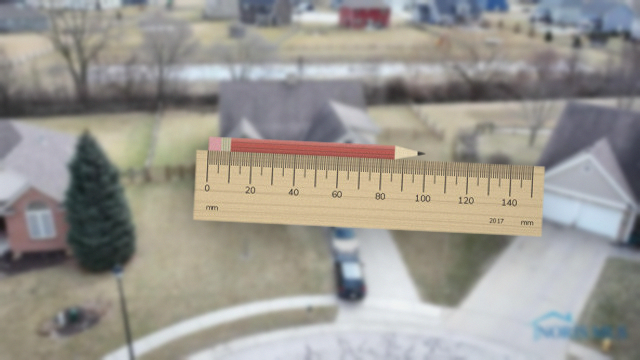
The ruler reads 100 mm
